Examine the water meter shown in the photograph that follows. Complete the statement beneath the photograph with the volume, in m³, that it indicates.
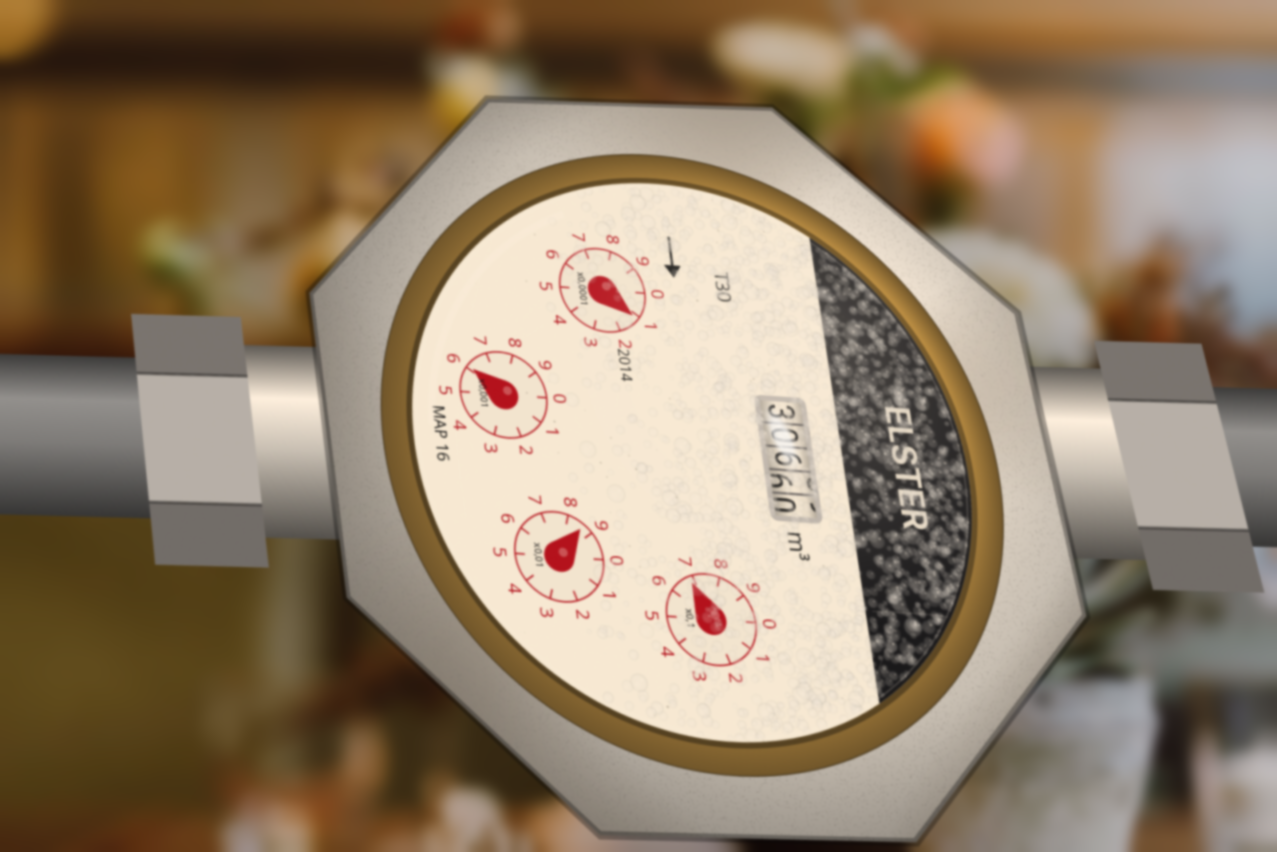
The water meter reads 30659.6861 m³
